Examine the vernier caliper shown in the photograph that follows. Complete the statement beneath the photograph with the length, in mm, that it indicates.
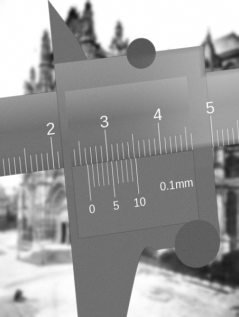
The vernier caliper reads 26.2 mm
